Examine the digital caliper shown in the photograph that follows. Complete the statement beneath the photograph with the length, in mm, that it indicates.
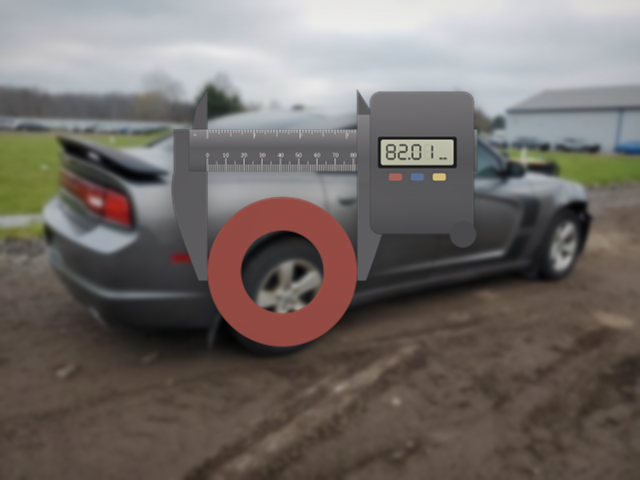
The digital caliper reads 82.01 mm
